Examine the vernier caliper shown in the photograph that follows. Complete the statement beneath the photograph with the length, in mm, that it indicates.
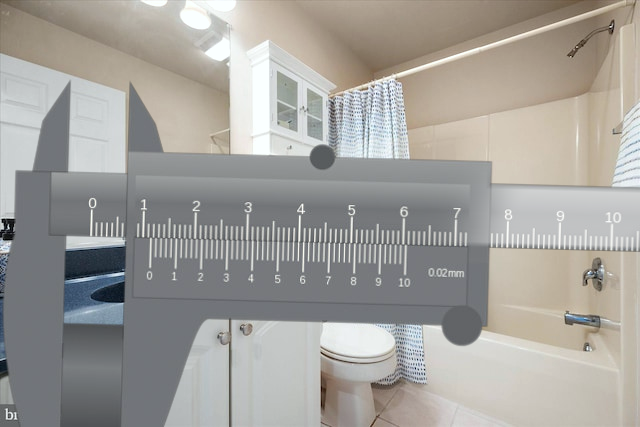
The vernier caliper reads 11.5 mm
